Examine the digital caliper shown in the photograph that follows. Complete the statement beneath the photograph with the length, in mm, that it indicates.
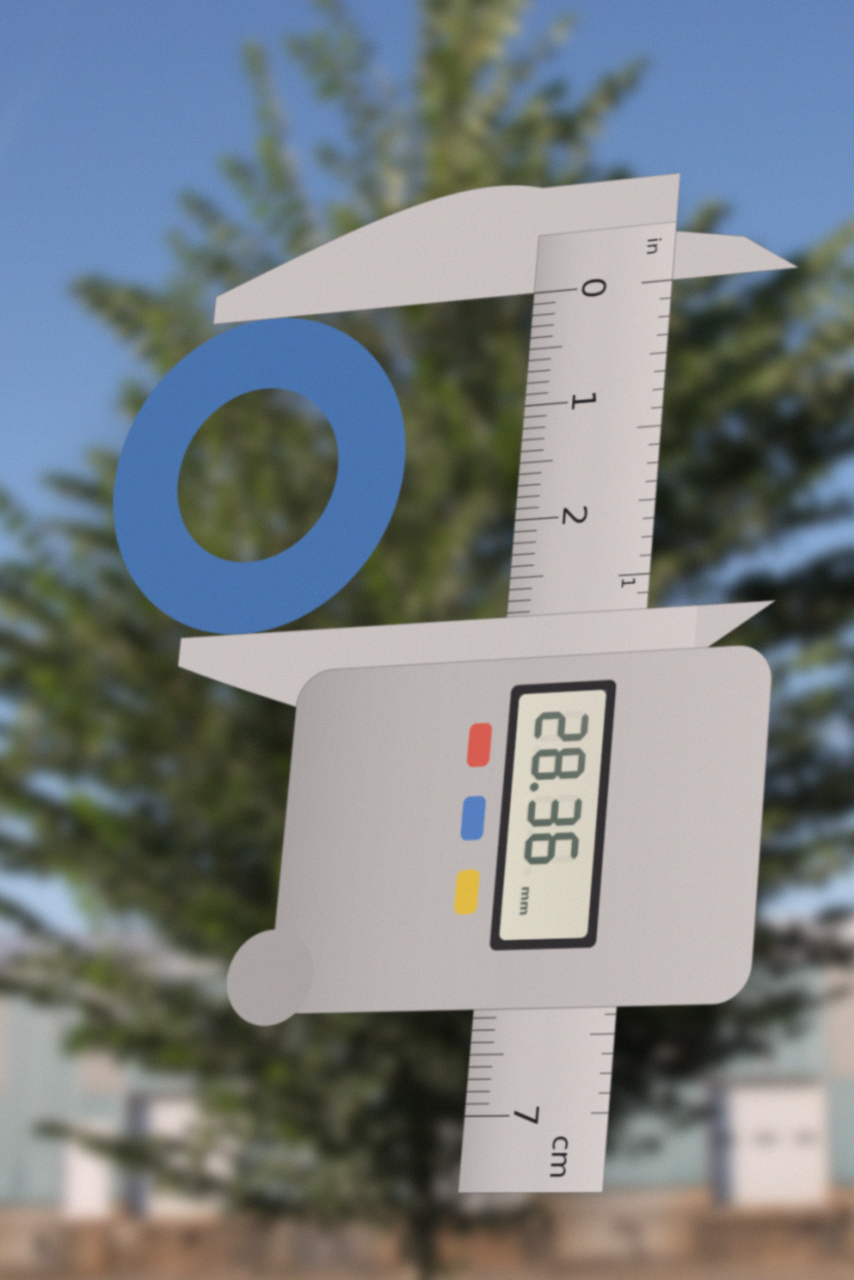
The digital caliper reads 28.36 mm
